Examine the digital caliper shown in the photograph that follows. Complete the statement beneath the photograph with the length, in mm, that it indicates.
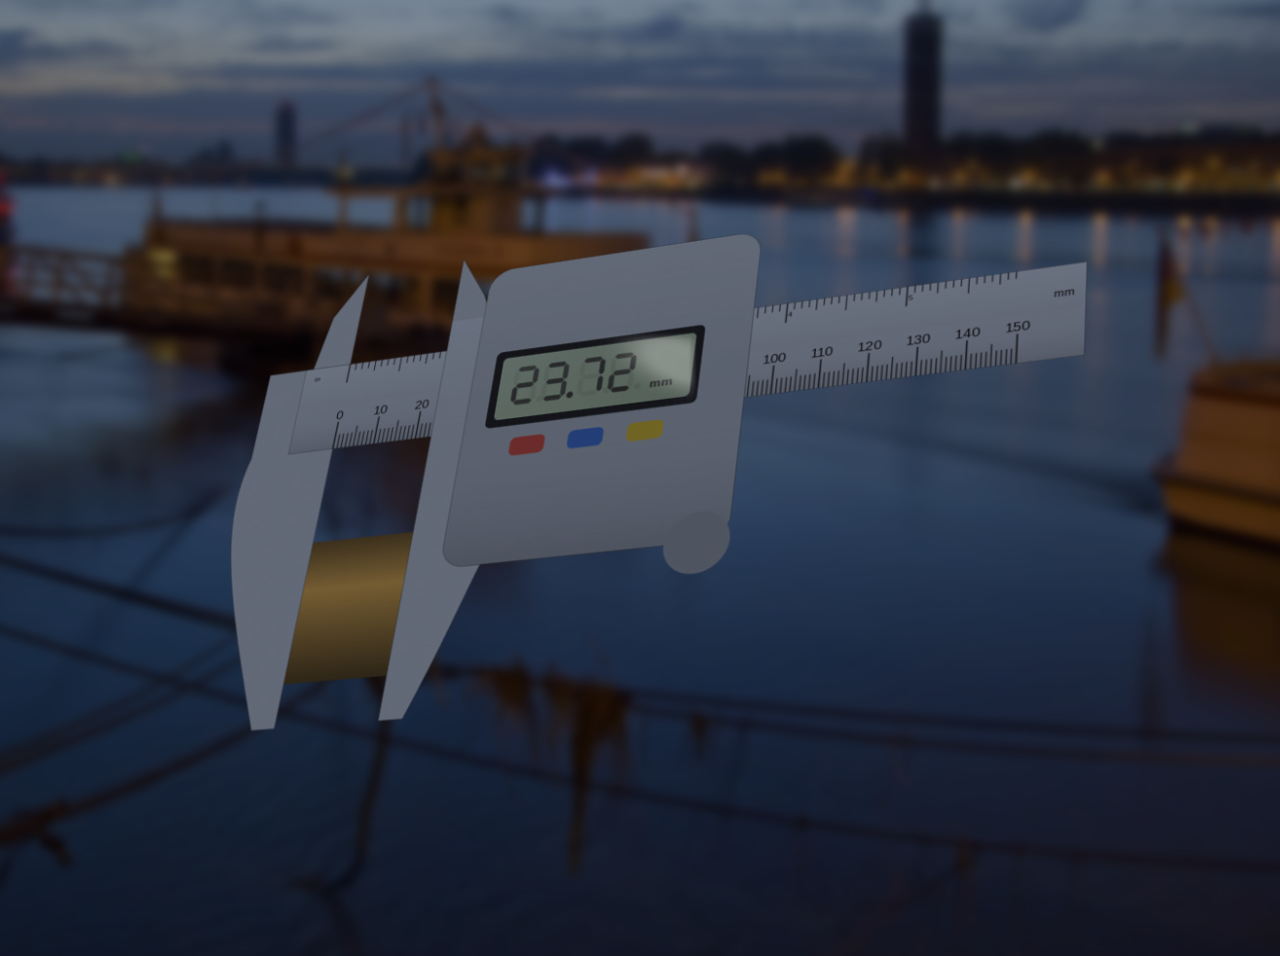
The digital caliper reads 23.72 mm
